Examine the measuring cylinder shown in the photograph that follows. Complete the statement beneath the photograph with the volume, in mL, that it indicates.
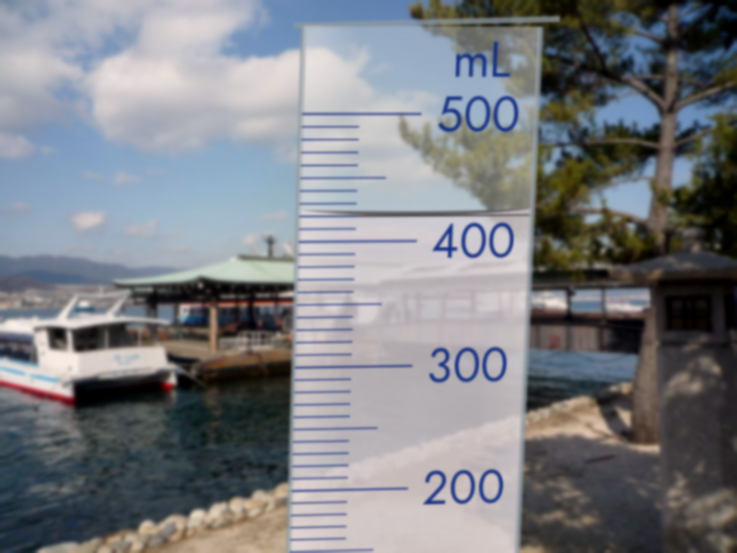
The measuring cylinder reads 420 mL
